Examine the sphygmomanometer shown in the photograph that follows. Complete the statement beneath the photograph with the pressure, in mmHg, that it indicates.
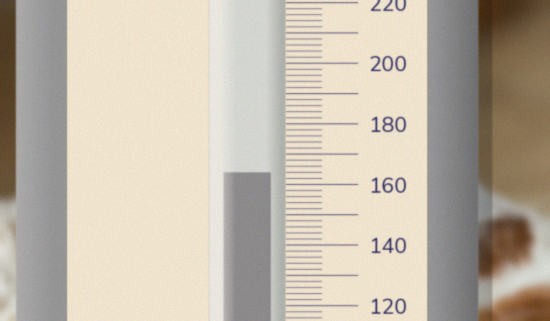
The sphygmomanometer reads 164 mmHg
